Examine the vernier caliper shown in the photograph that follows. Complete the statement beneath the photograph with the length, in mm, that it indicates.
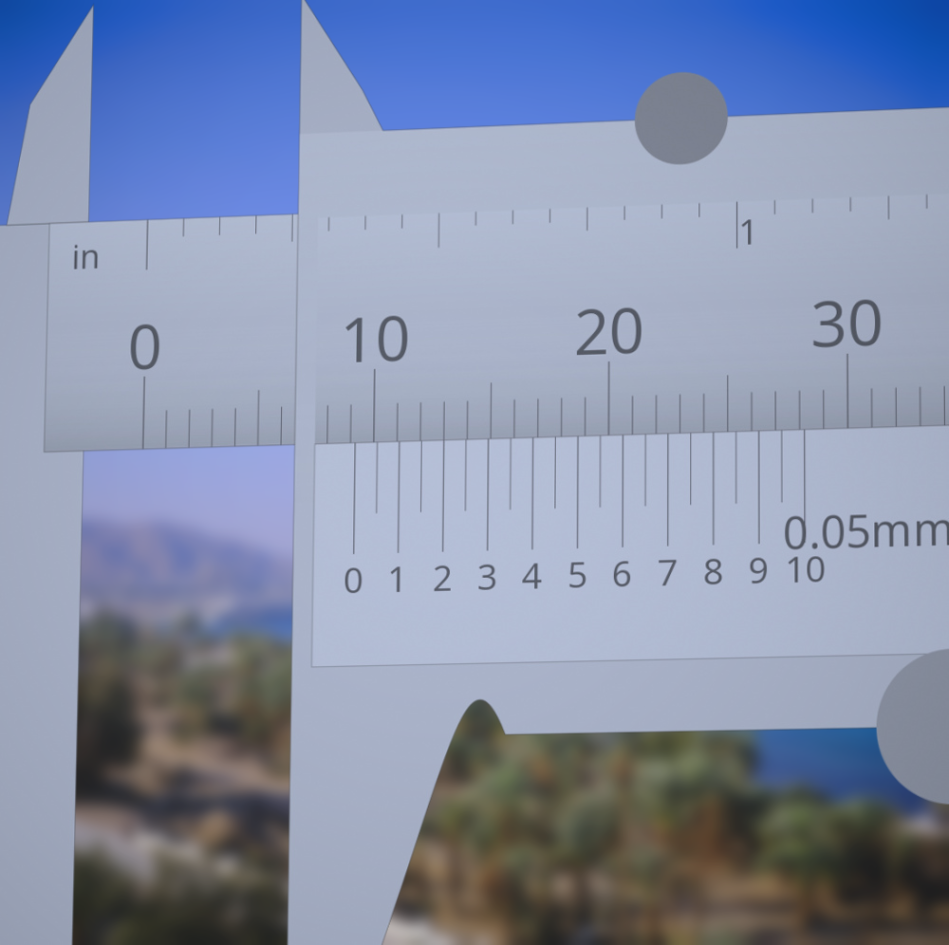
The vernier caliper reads 9.20 mm
